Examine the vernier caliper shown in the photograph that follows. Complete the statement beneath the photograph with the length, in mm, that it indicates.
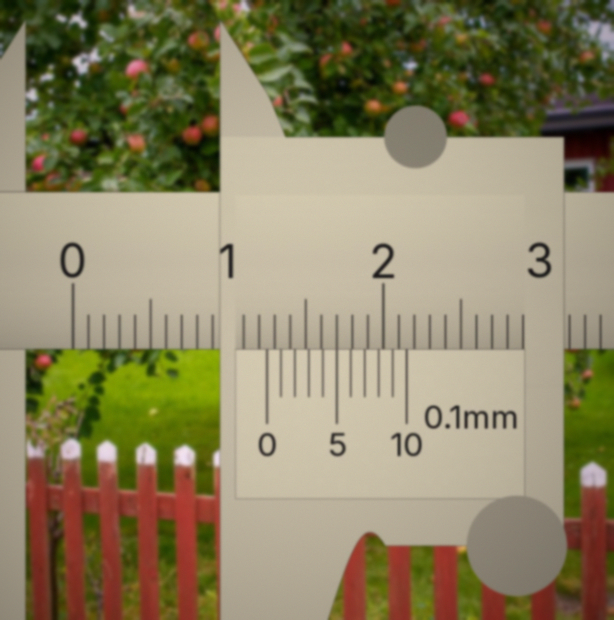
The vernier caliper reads 12.5 mm
